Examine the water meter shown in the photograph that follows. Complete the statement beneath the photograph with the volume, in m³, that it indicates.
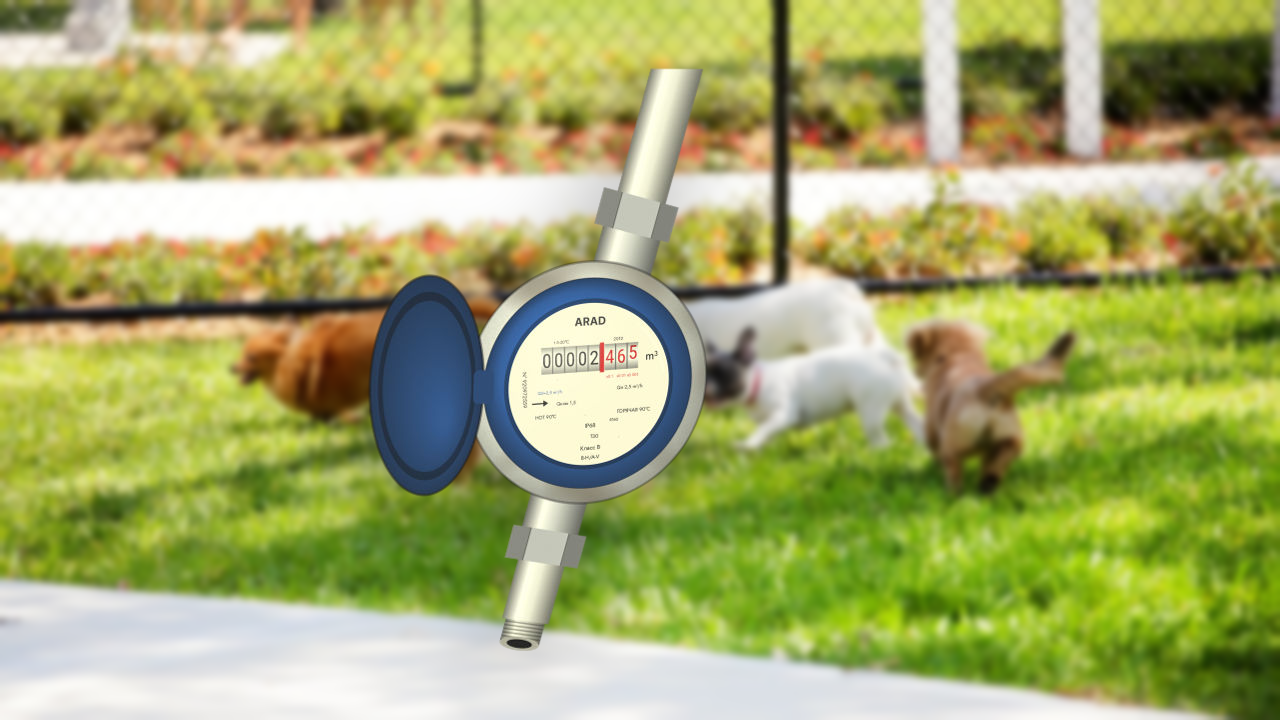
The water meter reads 2.465 m³
